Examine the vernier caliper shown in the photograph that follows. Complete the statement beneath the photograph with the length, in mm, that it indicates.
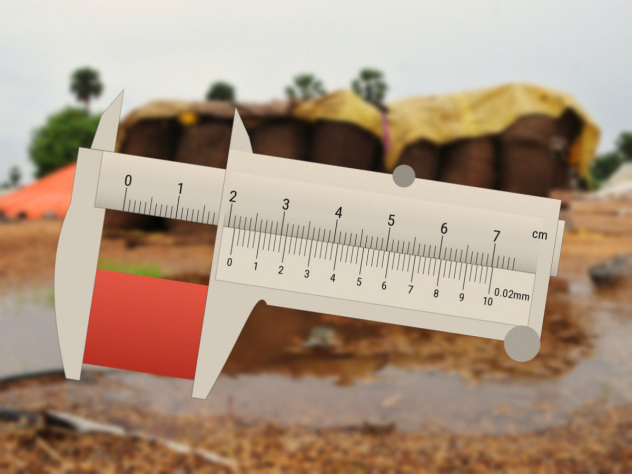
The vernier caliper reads 21.2 mm
